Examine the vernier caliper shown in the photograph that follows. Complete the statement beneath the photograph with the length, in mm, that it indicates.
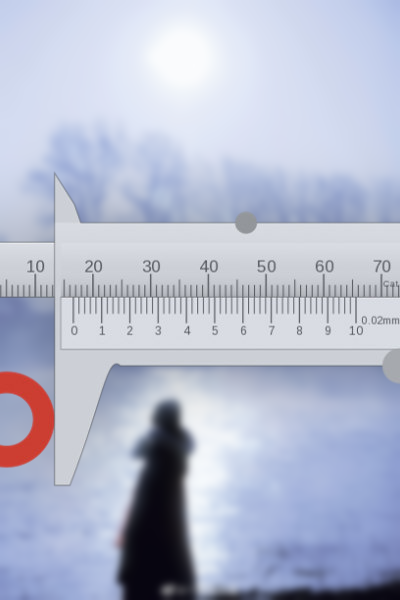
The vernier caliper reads 16.6 mm
